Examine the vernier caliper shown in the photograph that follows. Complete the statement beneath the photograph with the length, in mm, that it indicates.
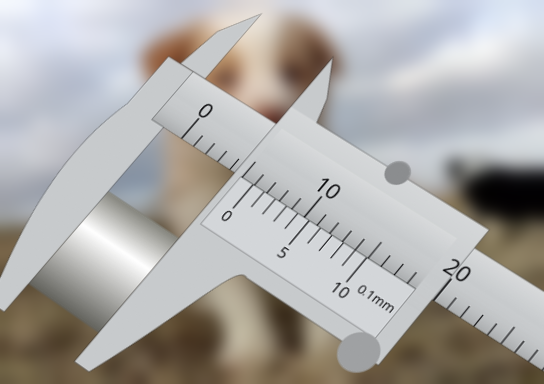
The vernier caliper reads 5.9 mm
